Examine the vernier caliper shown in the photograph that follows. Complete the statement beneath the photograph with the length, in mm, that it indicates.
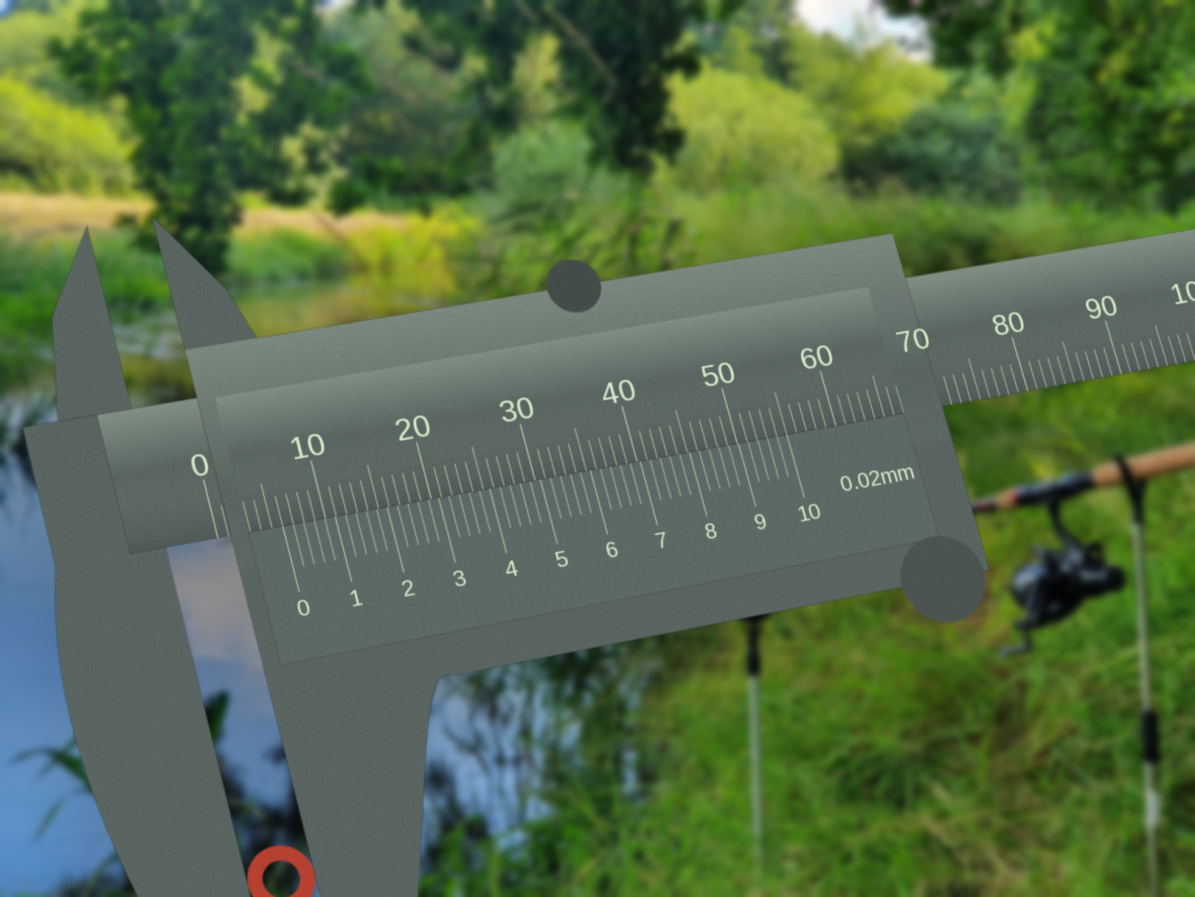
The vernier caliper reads 6.0 mm
